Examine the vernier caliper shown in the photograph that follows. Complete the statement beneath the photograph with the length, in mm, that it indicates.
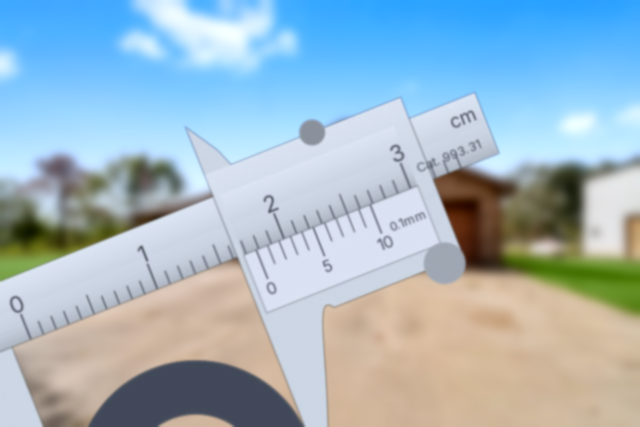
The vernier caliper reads 17.8 mm
